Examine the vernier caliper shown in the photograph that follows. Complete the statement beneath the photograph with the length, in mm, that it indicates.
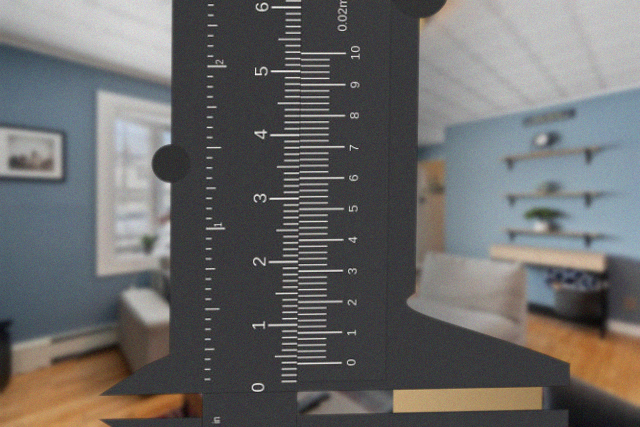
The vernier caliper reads 3.8 mm
